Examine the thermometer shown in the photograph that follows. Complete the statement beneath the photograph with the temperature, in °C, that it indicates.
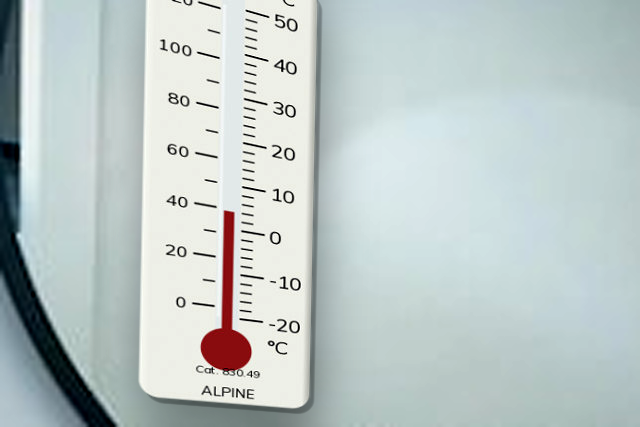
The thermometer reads 4 °C
